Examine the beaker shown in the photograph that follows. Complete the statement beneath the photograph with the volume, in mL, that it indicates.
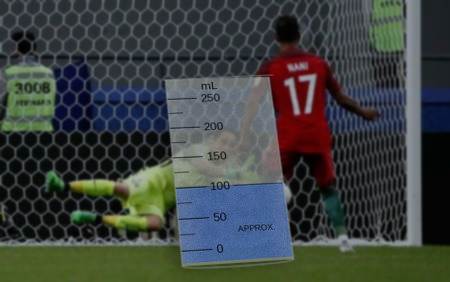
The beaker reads 100 mL
